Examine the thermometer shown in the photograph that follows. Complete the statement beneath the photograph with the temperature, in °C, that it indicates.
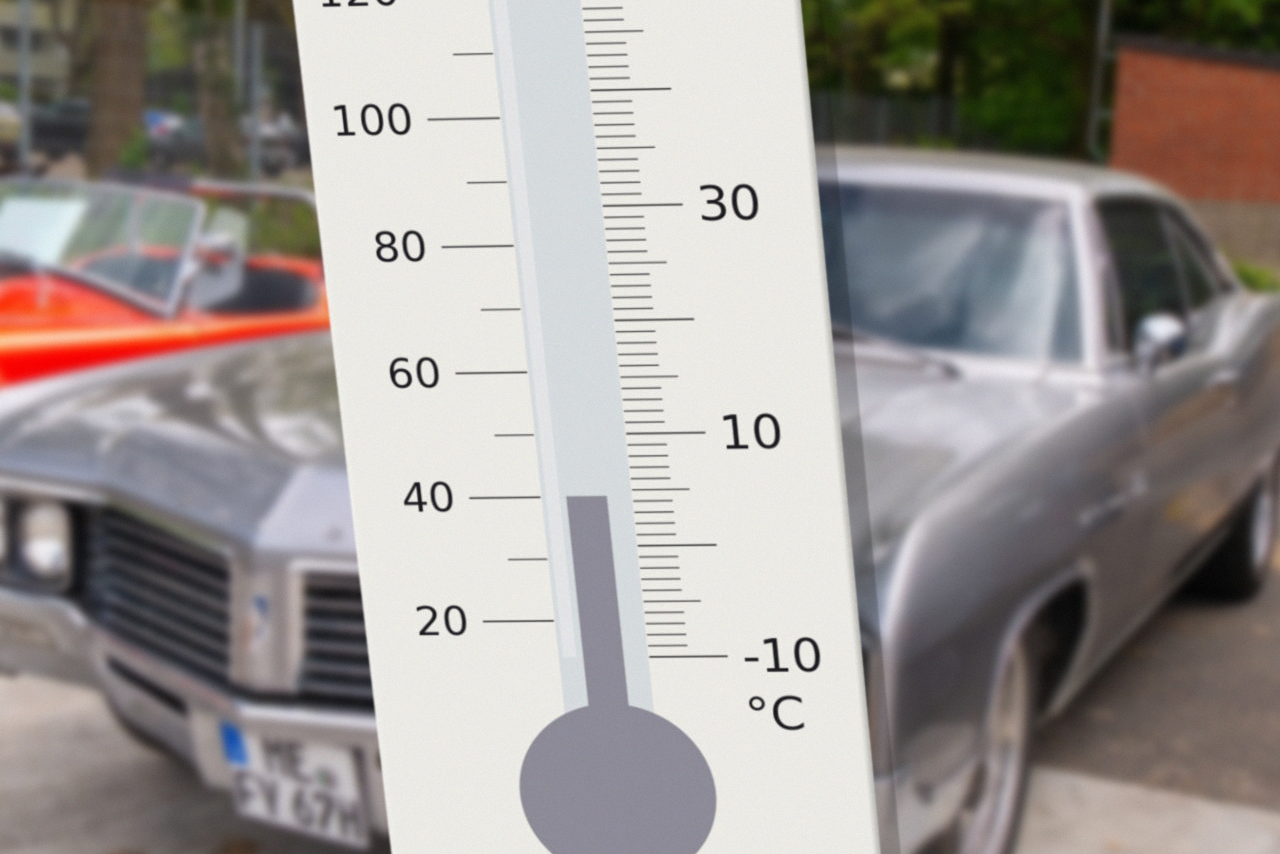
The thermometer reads 4.5 °C
